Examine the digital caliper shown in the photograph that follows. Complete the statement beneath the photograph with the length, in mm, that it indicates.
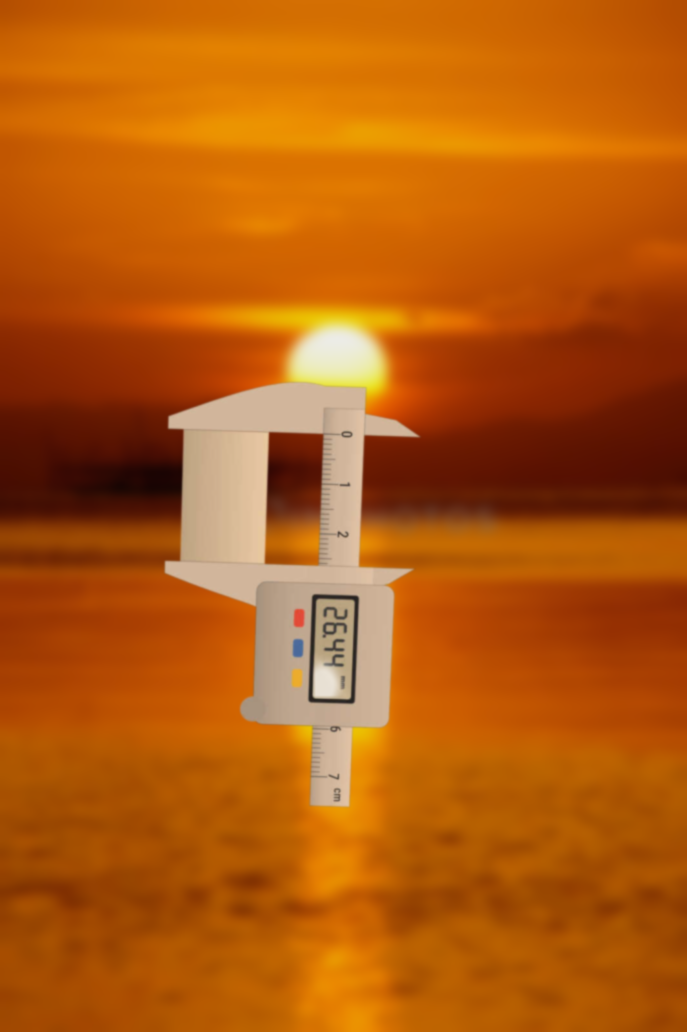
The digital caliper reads 26.44 mm
